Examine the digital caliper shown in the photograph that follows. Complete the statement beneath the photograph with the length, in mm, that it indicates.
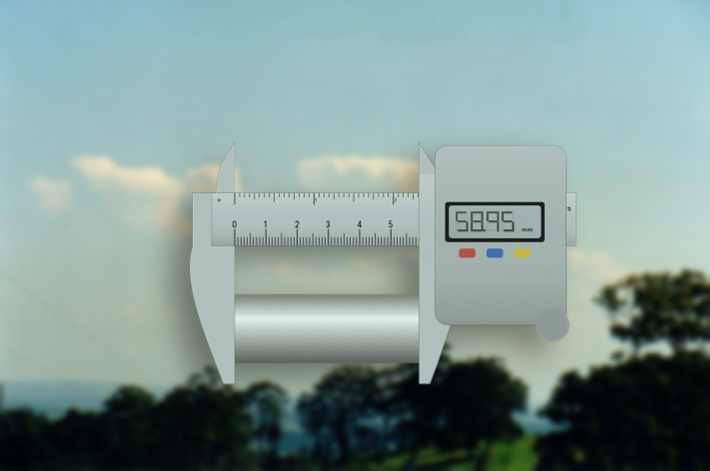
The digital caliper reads 58.95 mm
